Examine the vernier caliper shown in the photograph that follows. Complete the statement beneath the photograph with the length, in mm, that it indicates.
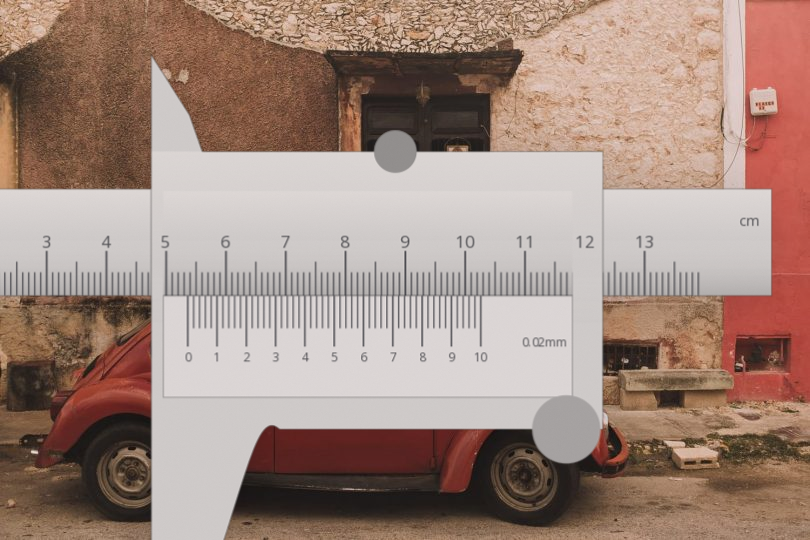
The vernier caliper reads 53.6 mm
